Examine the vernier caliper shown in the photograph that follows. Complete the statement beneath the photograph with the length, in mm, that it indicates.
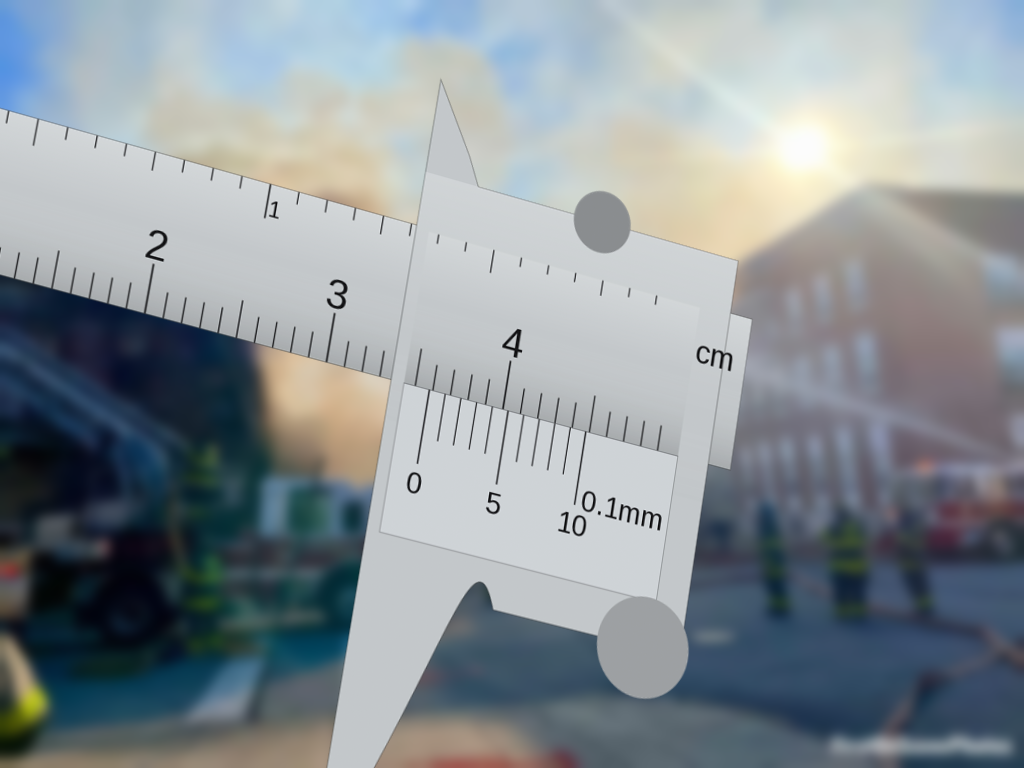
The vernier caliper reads 35.8 mm
